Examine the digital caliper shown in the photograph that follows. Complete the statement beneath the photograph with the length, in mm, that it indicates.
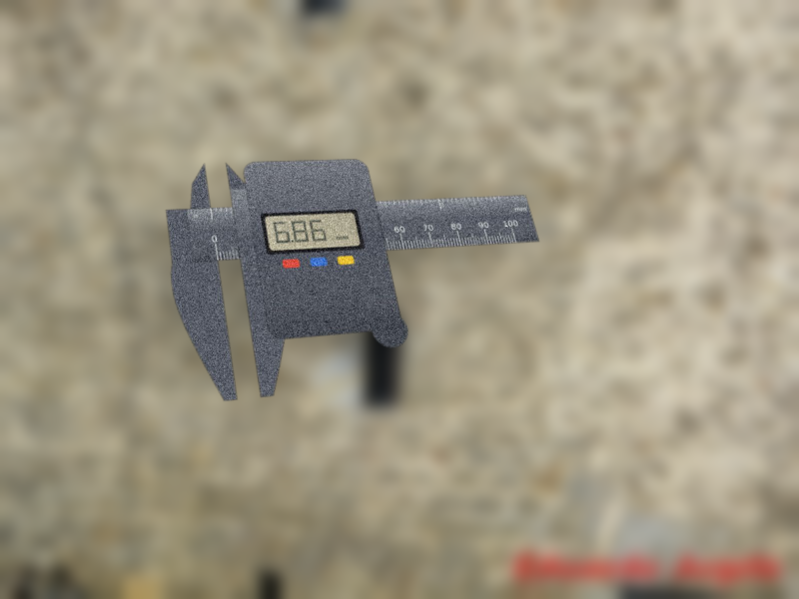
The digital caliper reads 6.86 mm
